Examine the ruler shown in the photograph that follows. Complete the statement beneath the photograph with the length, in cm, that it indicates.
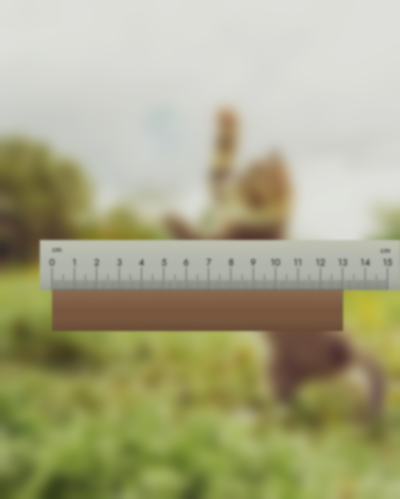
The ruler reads 13 cm
